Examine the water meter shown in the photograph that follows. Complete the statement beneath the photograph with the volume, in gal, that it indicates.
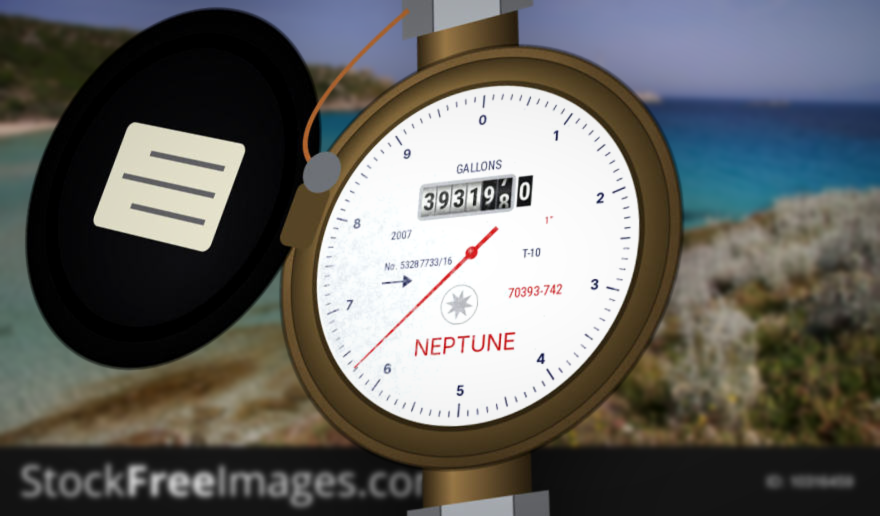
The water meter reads 3931976.3 gal
